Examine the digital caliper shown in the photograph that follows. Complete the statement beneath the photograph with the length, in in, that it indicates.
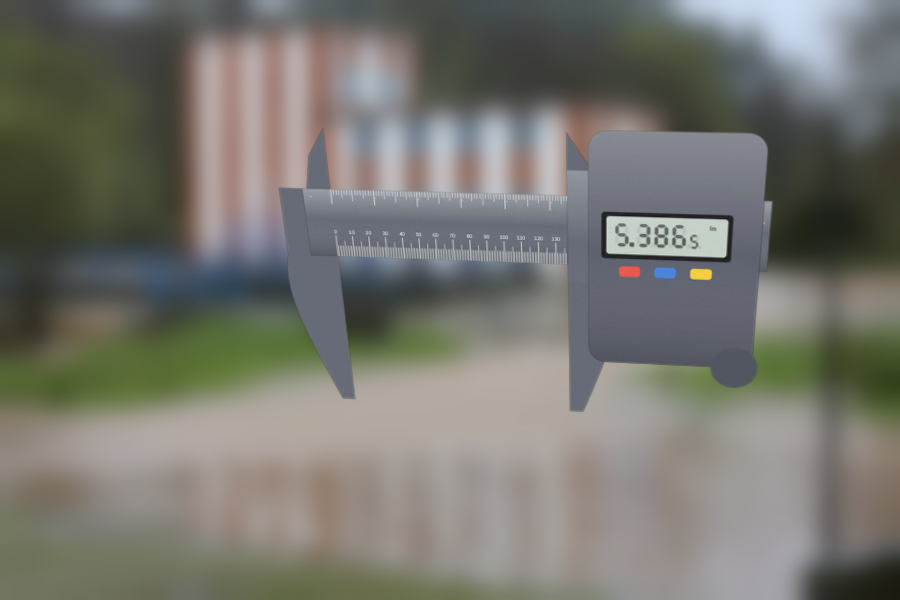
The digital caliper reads 5.3865 in
